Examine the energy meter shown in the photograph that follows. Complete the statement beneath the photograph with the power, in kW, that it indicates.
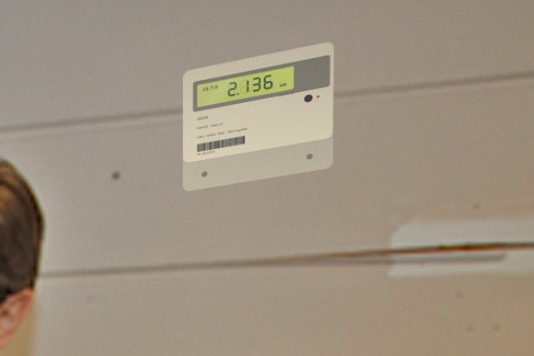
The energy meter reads 2.136 kW
